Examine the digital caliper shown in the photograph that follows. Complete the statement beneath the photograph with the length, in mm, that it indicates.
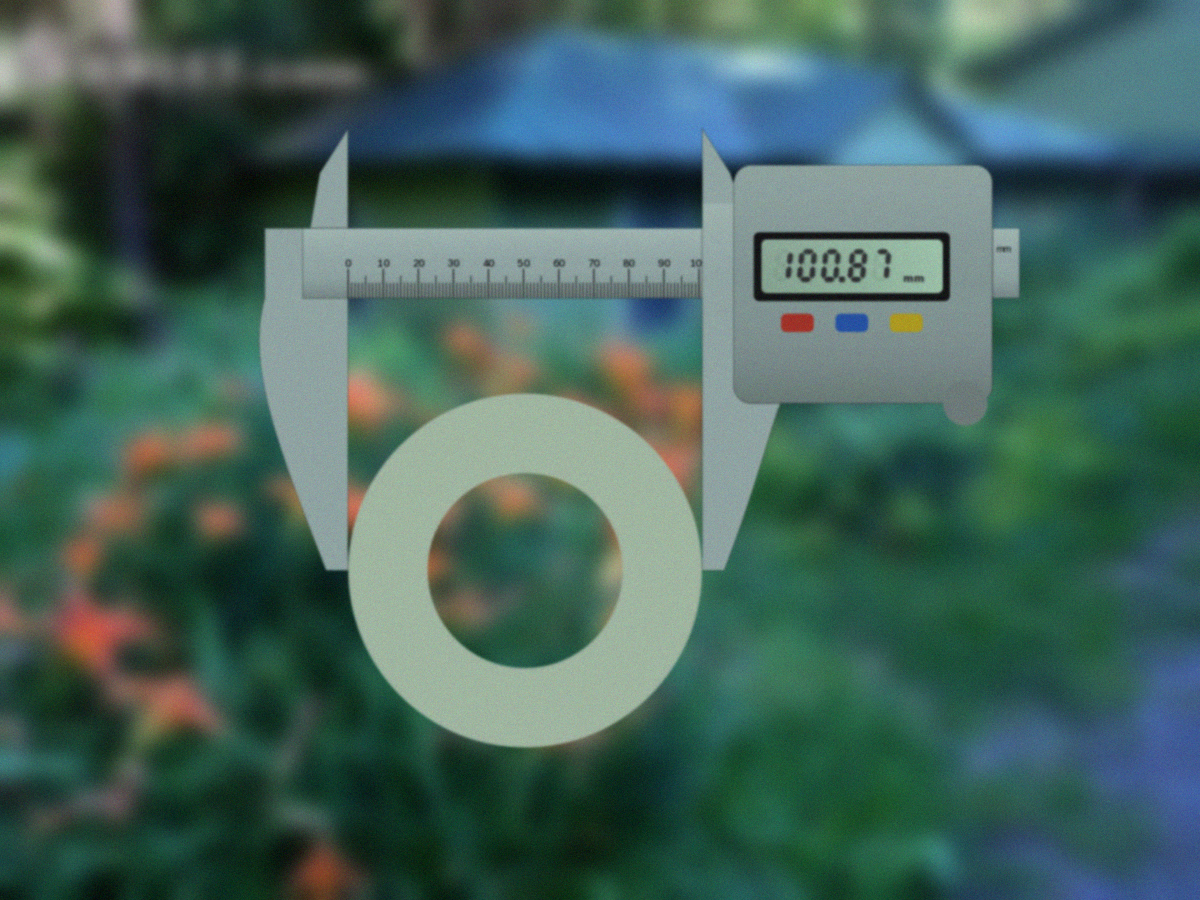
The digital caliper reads 100.87 mm
